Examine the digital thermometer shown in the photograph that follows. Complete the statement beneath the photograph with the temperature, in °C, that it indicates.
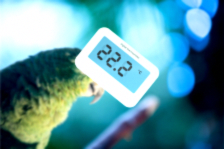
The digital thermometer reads 22.2 °C
